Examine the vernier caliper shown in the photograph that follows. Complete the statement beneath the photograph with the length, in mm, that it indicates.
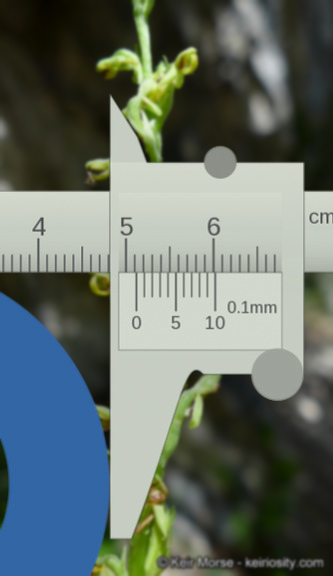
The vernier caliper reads 51.2 mm
